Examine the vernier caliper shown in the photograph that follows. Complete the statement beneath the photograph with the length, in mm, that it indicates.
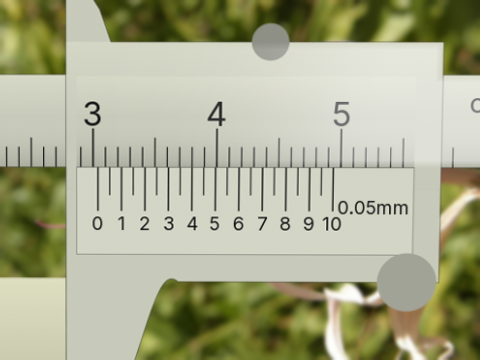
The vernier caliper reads 30.4 mm
